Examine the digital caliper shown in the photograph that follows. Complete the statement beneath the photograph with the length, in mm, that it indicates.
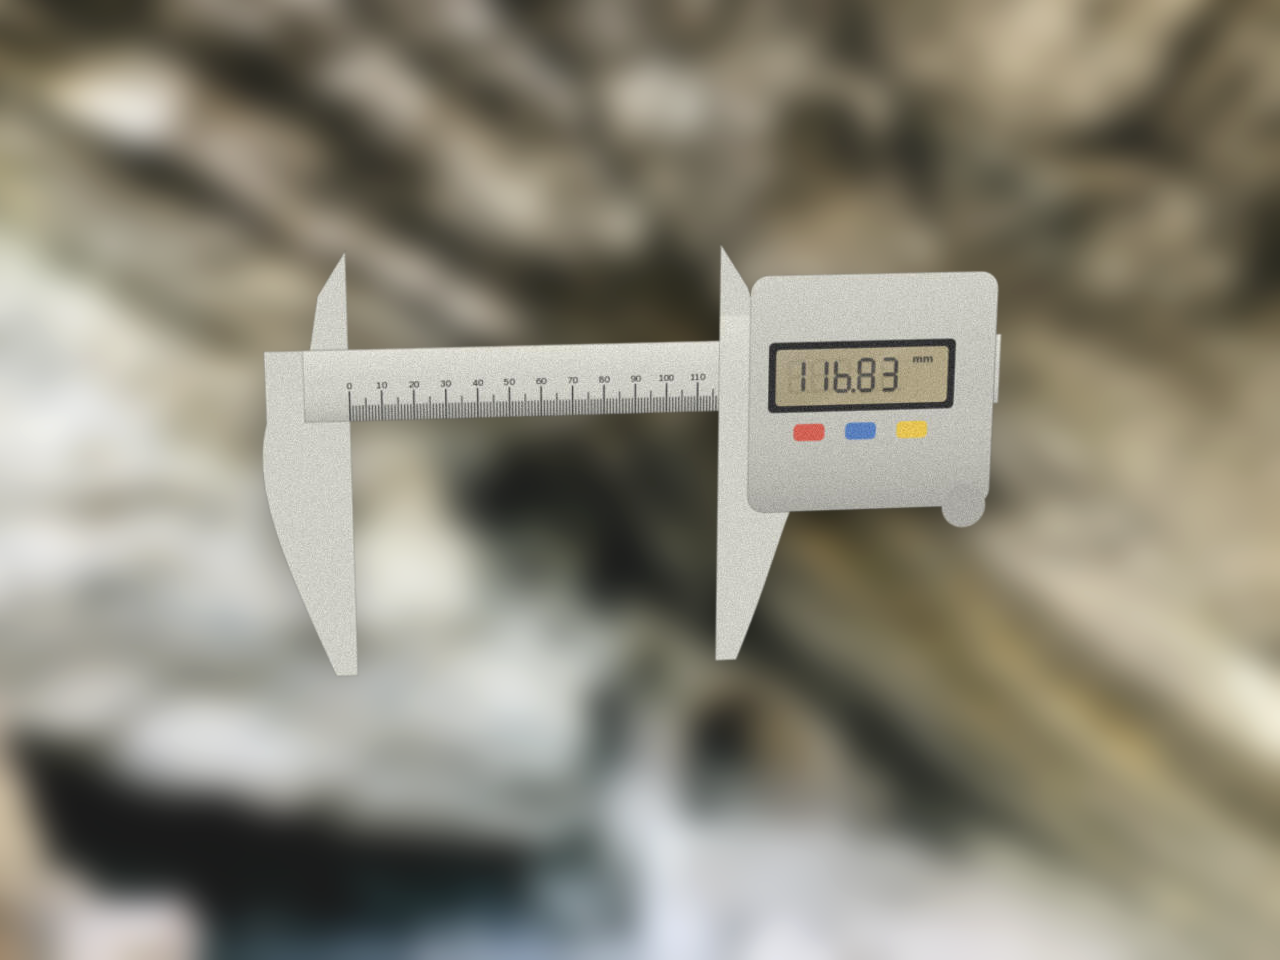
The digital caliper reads 116.83 mm
